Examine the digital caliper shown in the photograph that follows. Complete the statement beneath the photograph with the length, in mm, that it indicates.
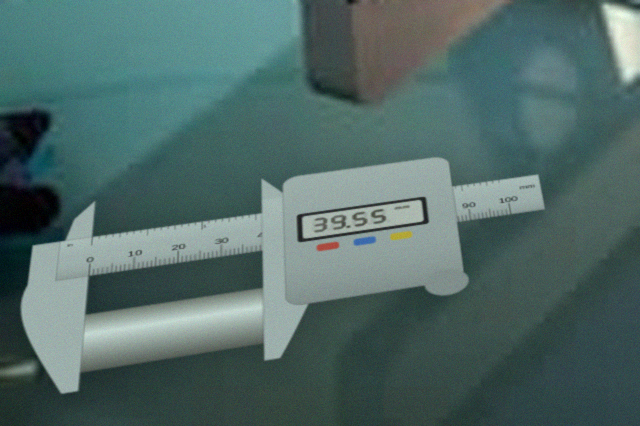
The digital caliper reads 39.55 mm
